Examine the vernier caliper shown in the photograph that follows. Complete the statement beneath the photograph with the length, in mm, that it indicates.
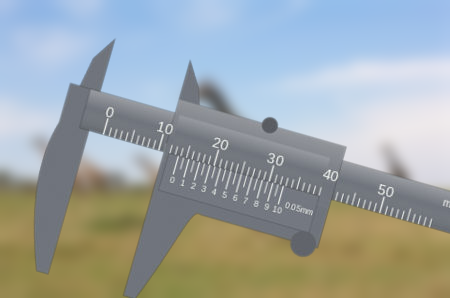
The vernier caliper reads 13.6 mm
